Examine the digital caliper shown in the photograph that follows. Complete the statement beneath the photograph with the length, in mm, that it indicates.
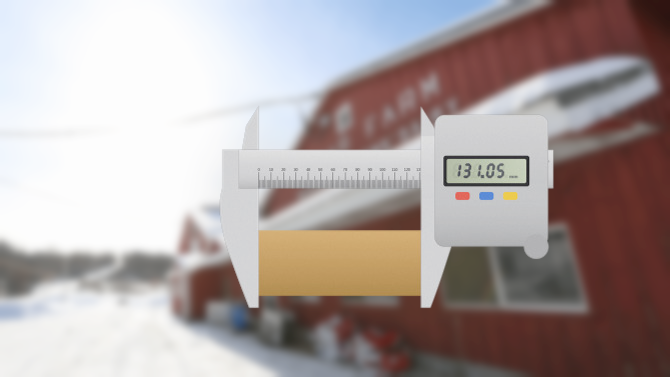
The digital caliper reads 131.05 mm
